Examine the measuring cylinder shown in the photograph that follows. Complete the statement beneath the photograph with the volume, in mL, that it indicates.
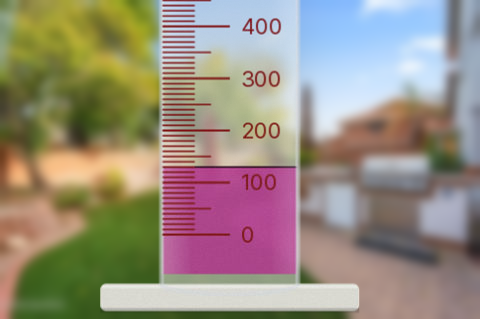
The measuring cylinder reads 130 mL
